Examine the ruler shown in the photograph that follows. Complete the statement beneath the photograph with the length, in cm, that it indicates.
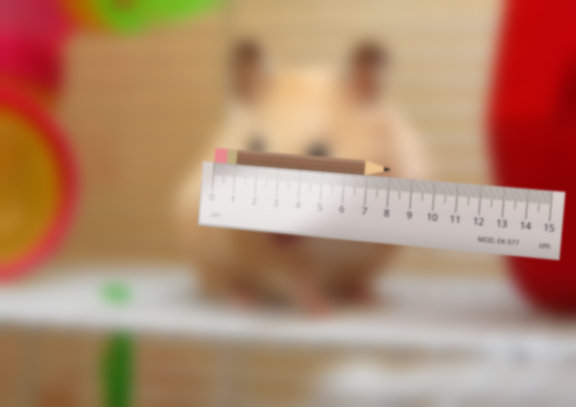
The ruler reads 8 cm
